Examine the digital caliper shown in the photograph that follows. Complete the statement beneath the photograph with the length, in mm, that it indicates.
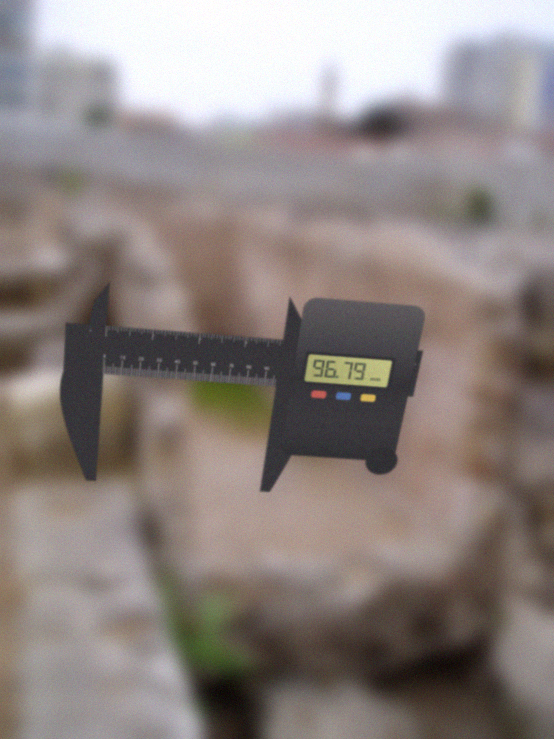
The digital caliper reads 96.79 mm
